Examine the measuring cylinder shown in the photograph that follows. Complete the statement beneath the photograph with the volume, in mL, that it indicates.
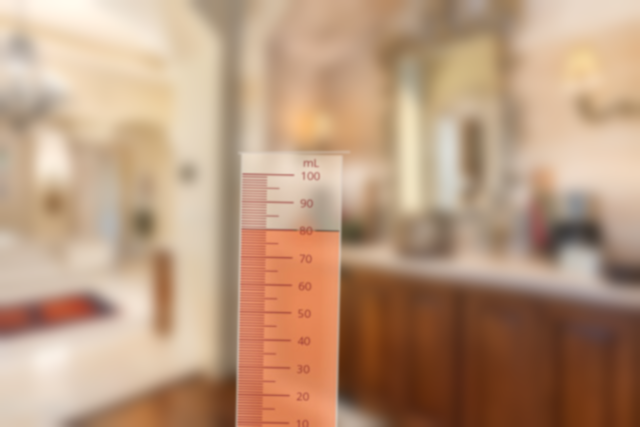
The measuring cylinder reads 80 mL
